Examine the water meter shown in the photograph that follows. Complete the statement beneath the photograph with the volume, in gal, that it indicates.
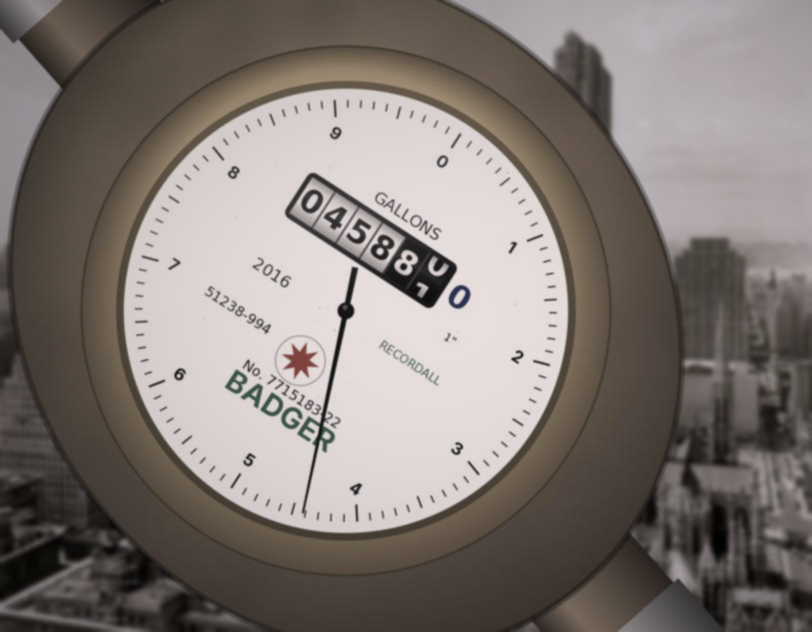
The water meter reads 458804.4 gal
